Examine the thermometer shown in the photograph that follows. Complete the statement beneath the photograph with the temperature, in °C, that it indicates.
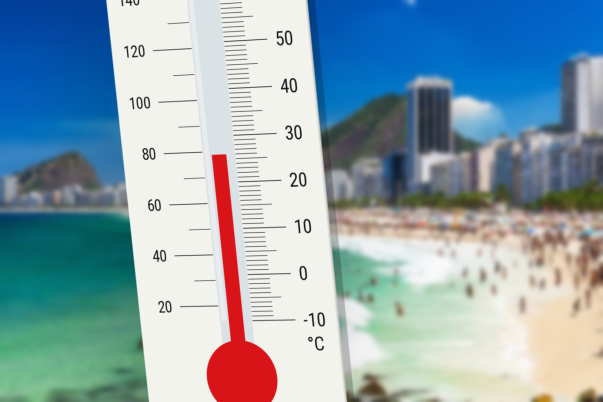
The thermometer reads 26 °C
